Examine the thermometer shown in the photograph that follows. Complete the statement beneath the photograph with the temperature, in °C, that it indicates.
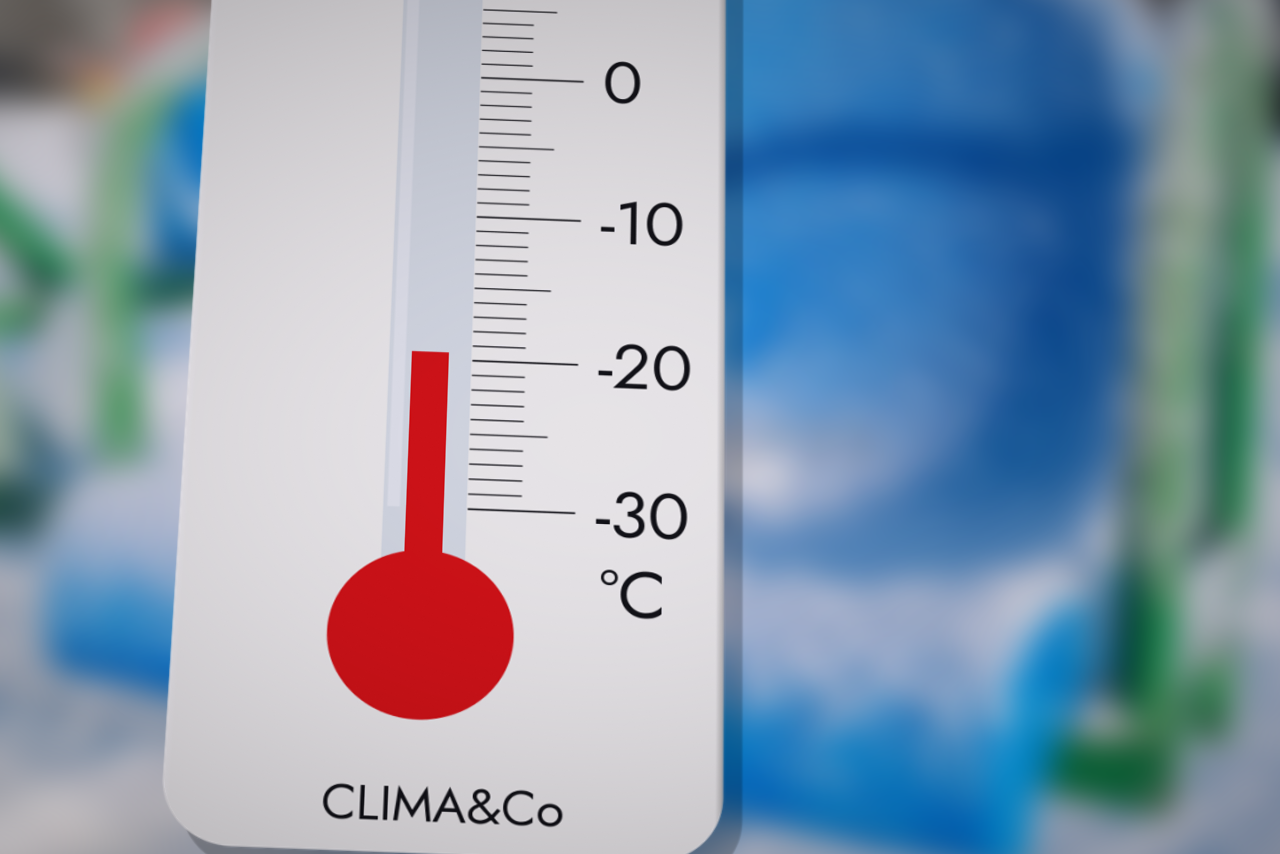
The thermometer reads -19.5 °C
